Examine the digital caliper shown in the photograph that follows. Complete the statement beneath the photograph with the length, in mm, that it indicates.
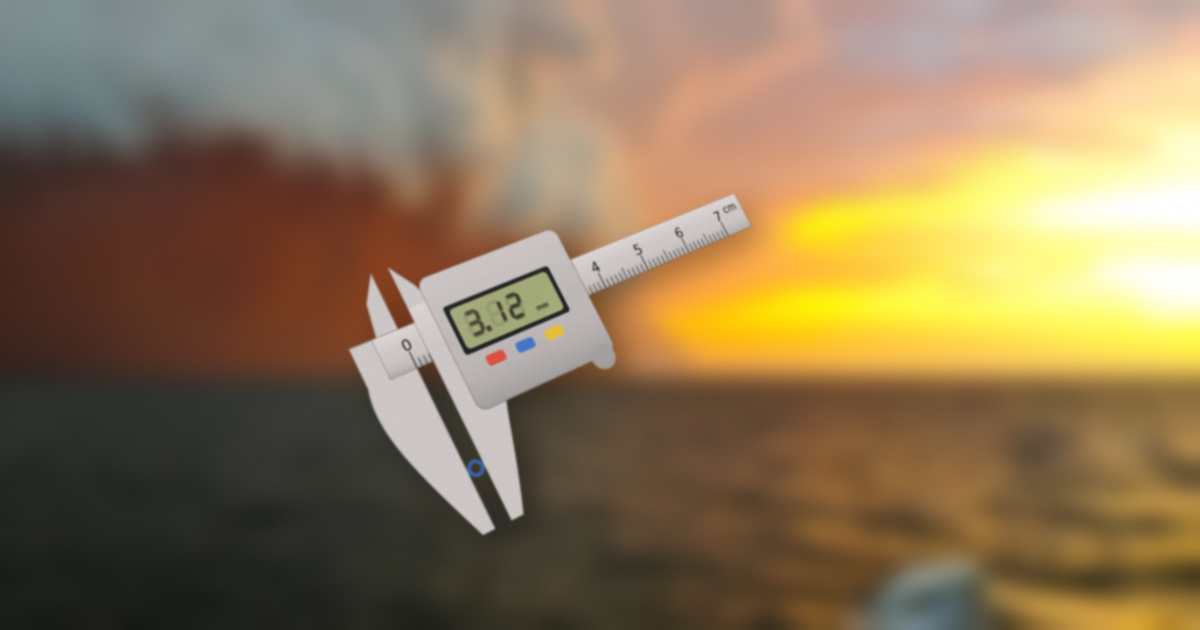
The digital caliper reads 3.12 mm
